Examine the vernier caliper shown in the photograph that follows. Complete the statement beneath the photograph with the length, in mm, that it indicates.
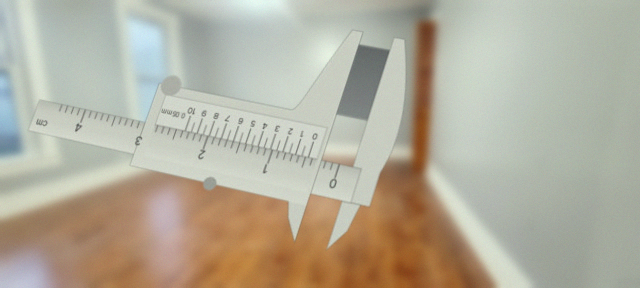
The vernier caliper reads 4.6 mm
